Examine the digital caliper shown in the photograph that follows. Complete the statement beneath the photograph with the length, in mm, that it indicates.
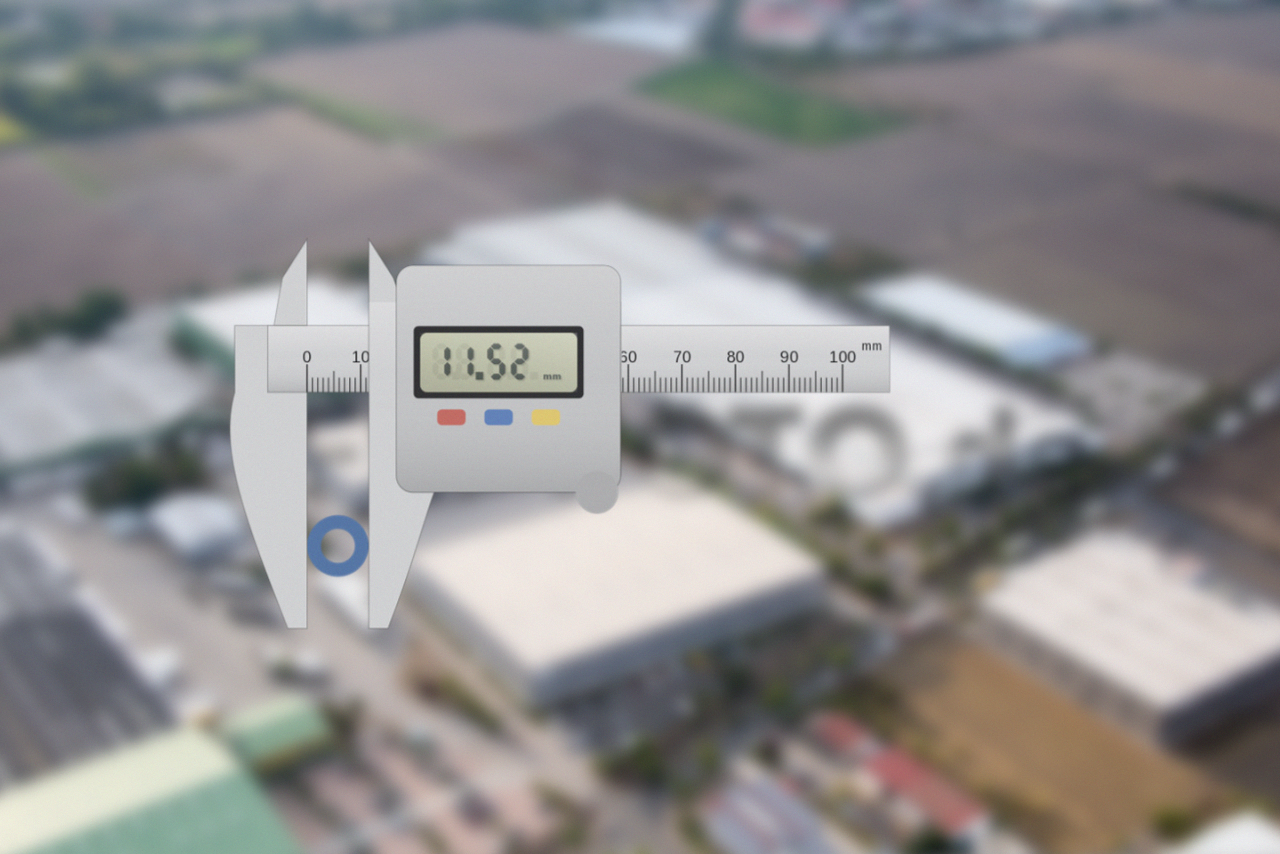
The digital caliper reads 11.52 mm
